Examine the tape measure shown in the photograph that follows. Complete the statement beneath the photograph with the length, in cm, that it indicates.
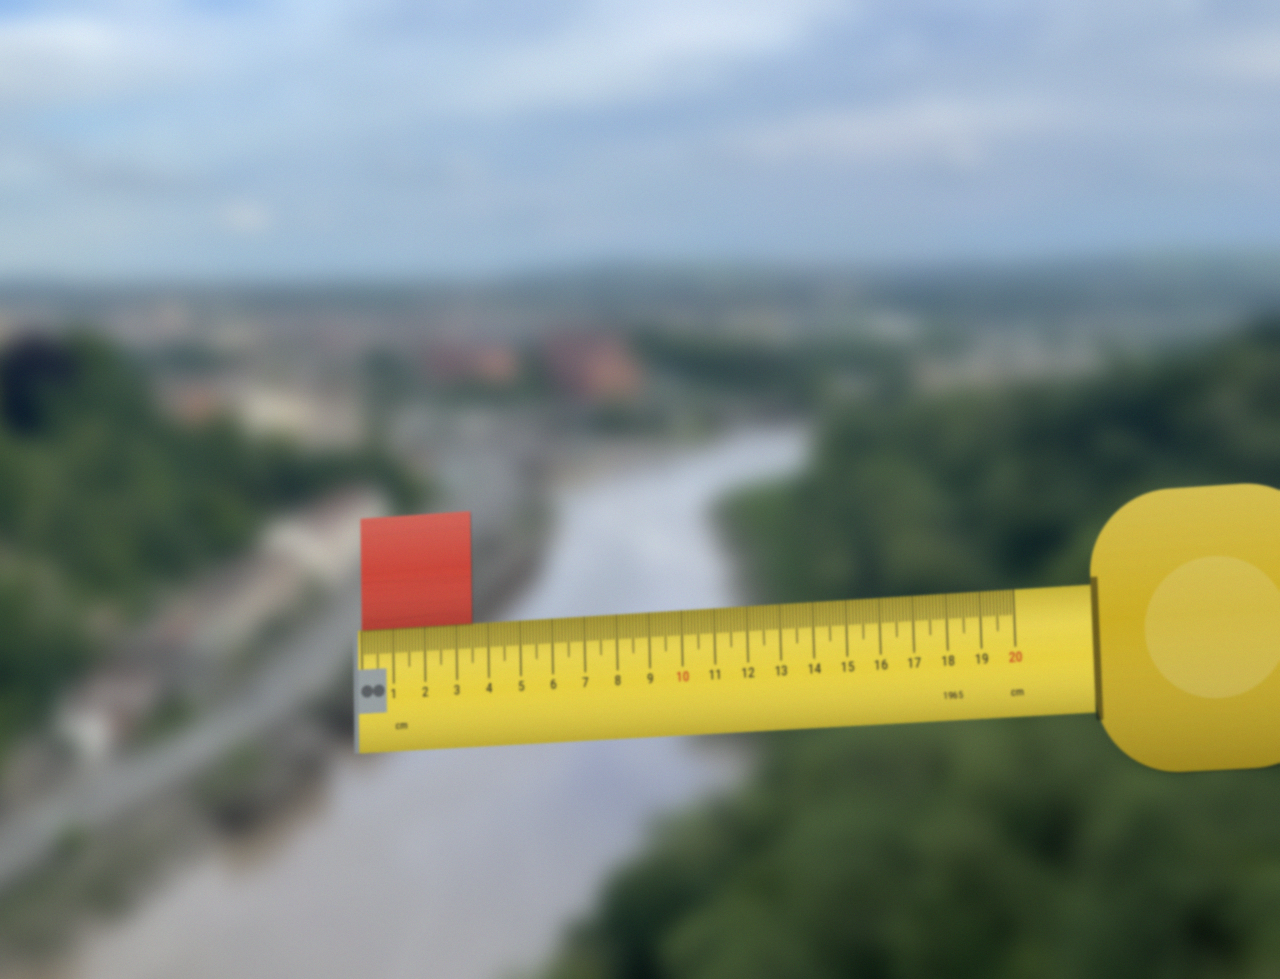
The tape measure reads 3.5 cm
